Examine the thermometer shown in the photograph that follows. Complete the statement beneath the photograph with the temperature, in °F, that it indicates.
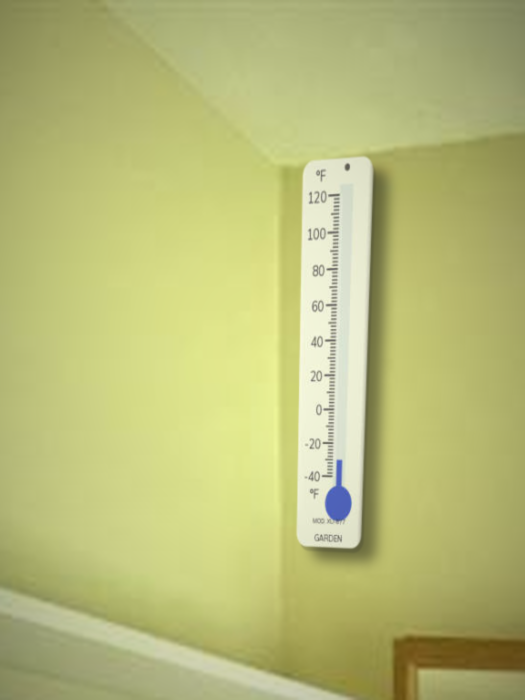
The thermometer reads -30 °F
